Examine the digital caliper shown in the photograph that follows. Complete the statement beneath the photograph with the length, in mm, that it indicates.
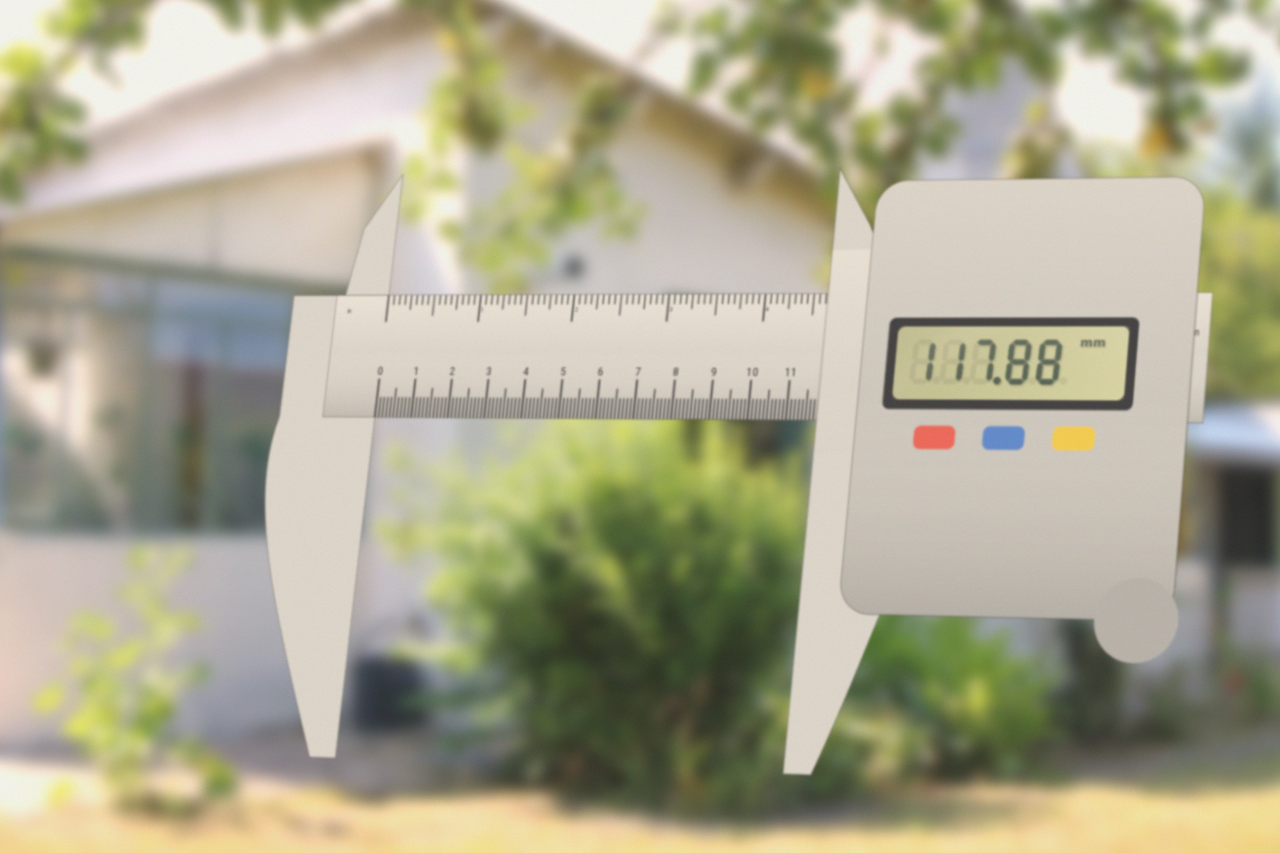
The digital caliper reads 117.88 mm
